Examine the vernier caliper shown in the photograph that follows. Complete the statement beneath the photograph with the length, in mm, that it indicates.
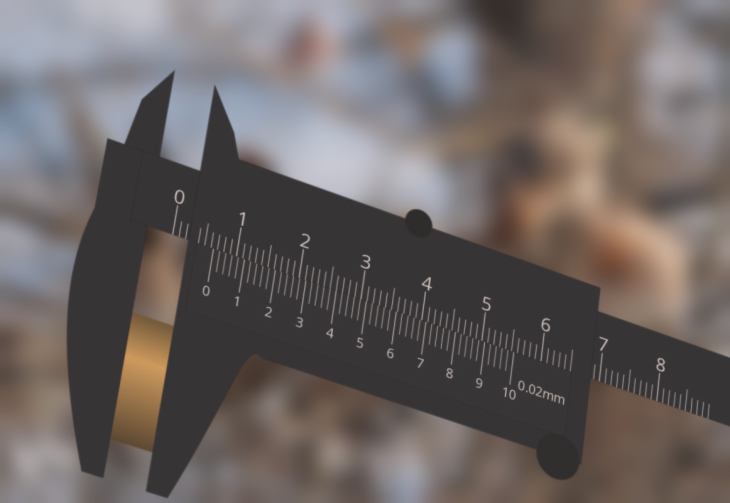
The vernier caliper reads 6.4 mm
